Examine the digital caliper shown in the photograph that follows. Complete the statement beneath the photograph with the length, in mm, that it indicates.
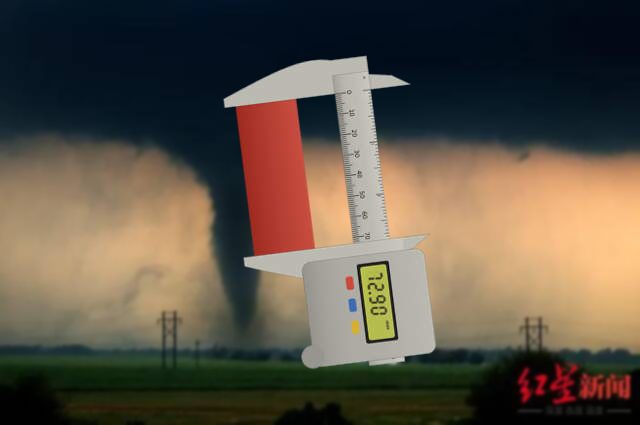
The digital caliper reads 72.90 mm
